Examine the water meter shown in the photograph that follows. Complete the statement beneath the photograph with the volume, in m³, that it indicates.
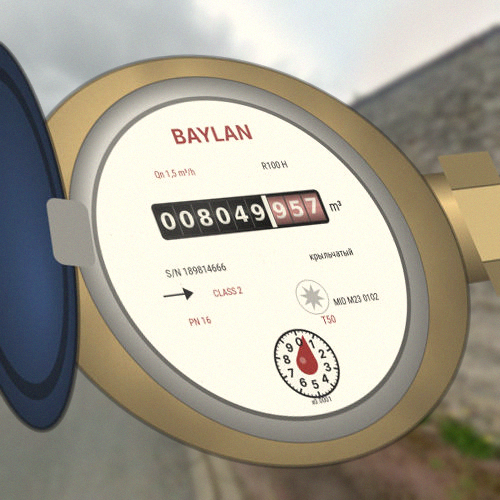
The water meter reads 8049.9570 m³
